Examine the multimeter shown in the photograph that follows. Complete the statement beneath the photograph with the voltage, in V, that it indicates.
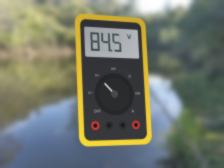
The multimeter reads 84.5 V
